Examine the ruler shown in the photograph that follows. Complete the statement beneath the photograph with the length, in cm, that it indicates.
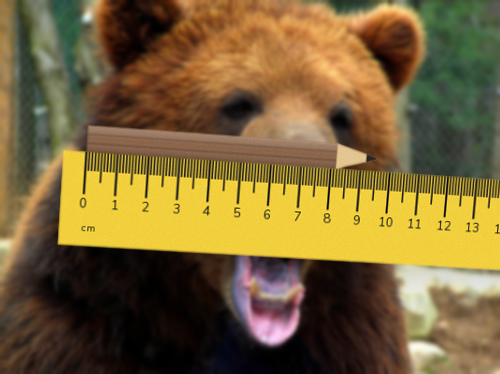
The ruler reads 9.5 cm
